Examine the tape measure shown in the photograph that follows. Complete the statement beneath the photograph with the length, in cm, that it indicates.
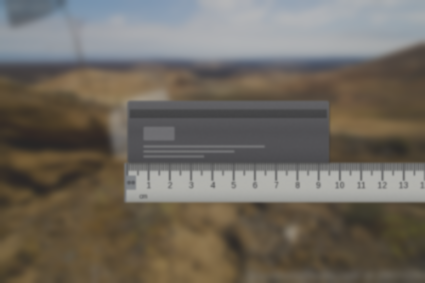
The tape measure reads 9.5 cm
